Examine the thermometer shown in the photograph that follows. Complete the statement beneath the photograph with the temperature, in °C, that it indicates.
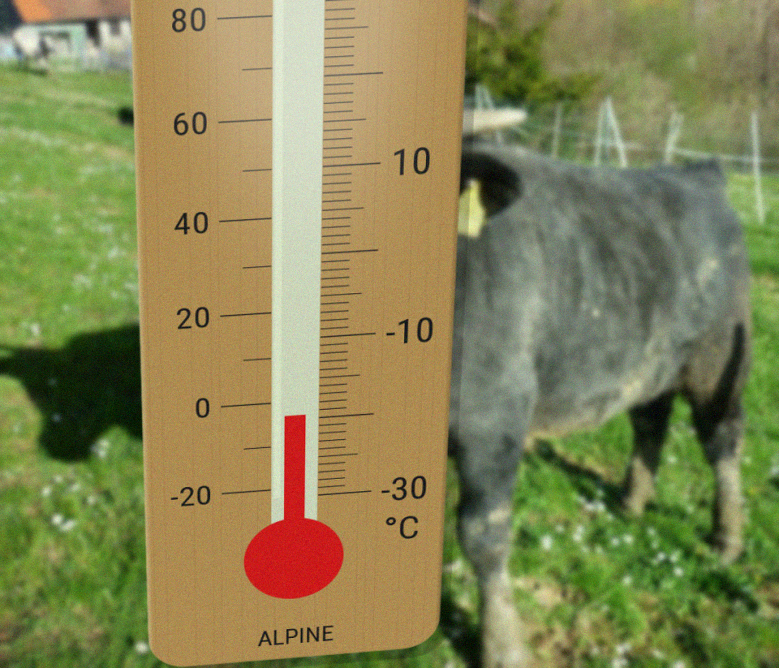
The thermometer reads -19.5 °C
